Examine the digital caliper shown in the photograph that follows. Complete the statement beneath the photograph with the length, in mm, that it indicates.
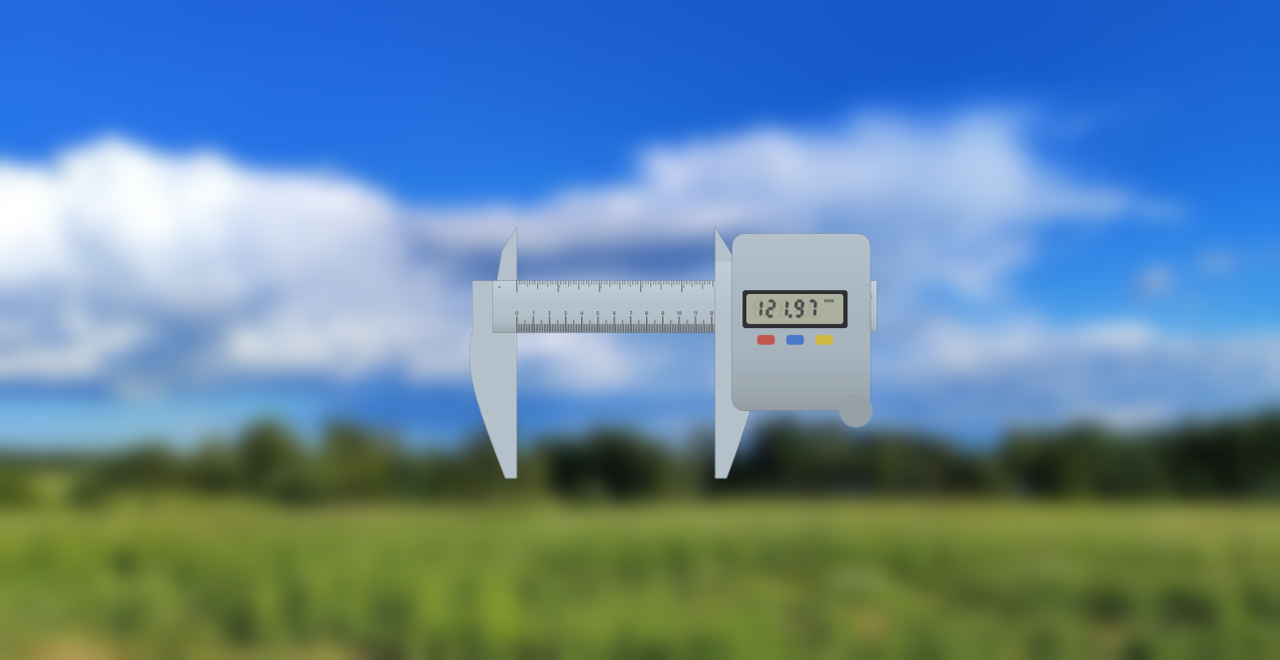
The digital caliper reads 121.97 mm
